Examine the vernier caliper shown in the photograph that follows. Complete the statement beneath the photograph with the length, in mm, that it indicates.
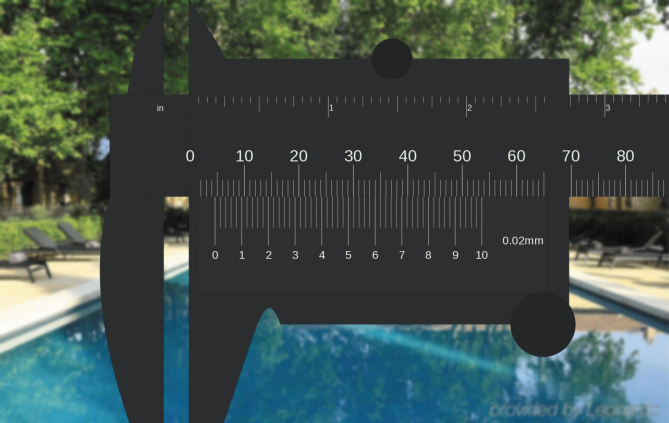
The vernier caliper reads 4.6 mm
